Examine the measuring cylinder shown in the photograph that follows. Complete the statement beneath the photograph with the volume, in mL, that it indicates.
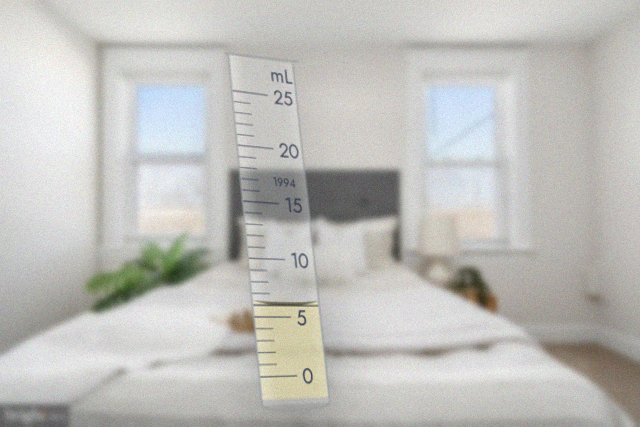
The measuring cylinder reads 6 mL
